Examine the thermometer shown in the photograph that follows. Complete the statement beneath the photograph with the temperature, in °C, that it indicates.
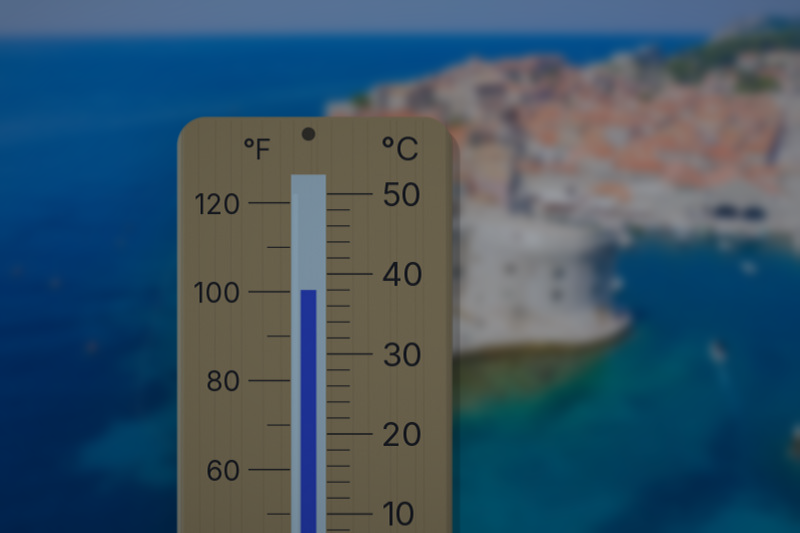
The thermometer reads 38 °C
